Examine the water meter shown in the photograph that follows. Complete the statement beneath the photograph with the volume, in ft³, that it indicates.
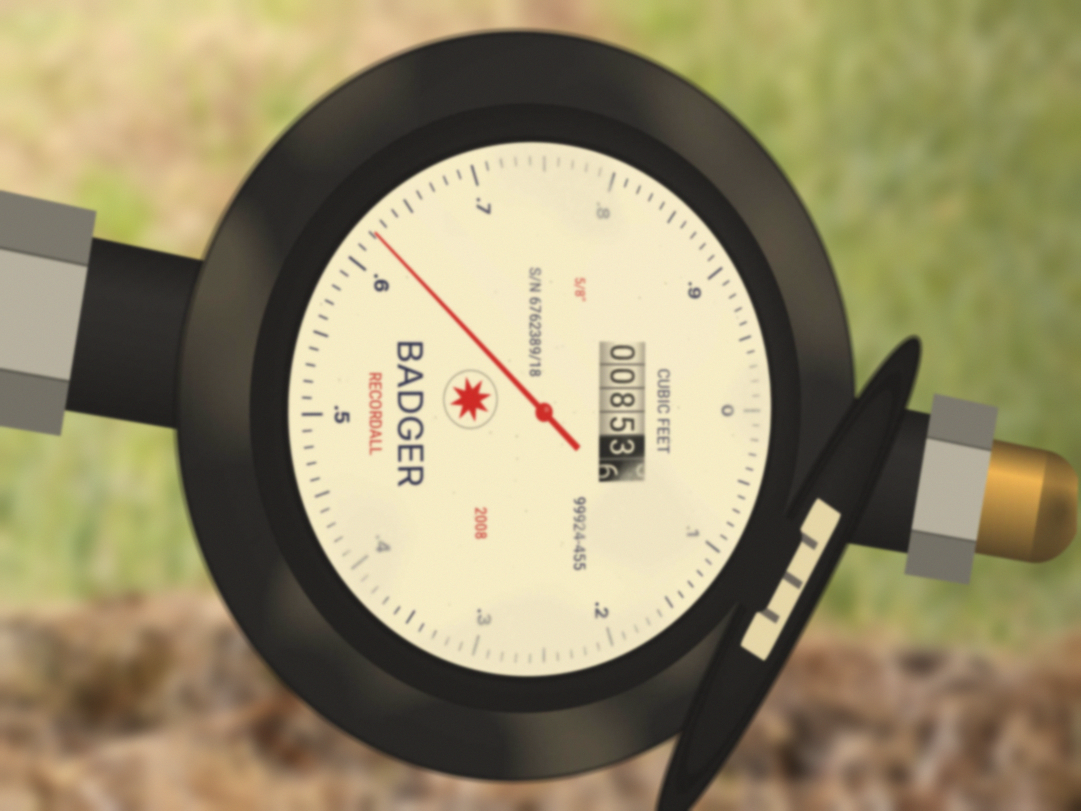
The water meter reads 8535.62 ft³
